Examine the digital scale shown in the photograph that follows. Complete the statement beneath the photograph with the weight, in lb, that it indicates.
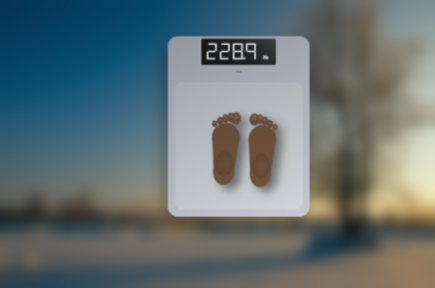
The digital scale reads 228.9 lb
